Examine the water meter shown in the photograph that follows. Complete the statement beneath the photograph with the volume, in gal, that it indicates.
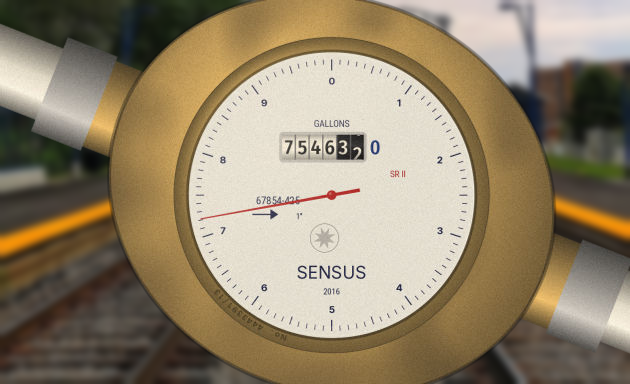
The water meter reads 7546317.2 gal
